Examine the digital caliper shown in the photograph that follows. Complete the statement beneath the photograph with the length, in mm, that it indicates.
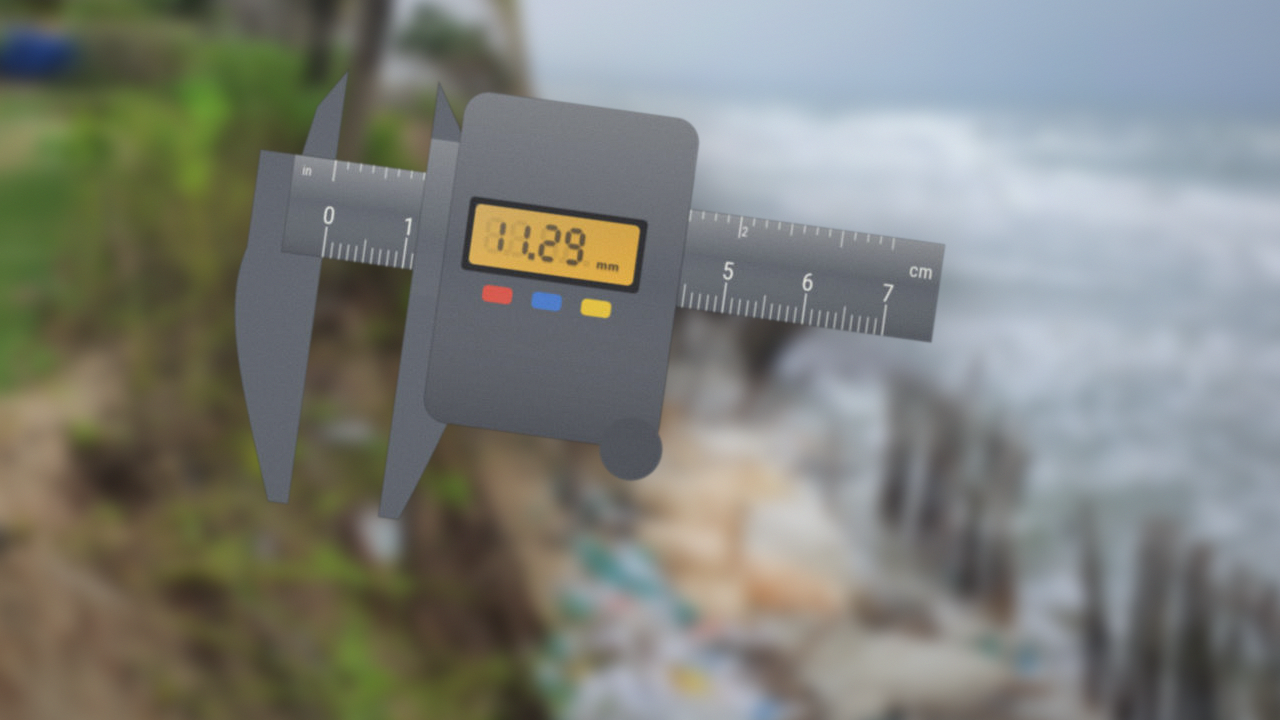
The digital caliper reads 11.29 mm
